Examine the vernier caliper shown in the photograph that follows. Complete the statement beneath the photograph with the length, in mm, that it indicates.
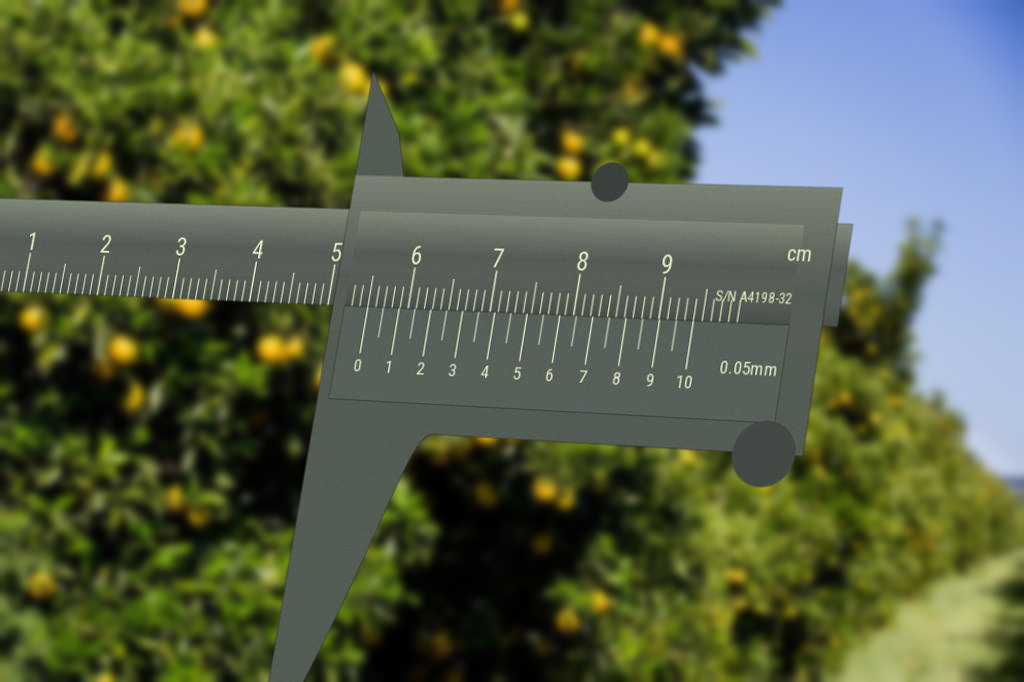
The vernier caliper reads 55.0 mm
